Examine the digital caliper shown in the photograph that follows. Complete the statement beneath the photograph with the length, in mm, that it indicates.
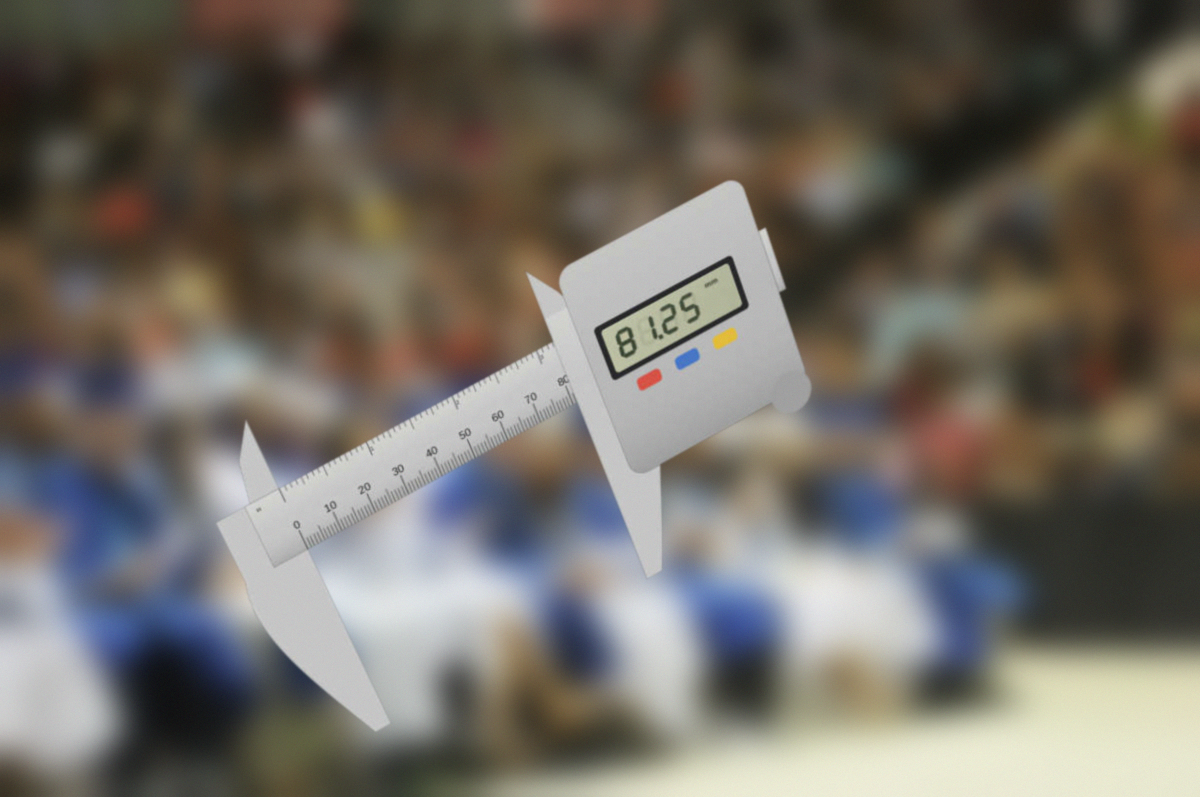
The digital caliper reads 81.25 mm
